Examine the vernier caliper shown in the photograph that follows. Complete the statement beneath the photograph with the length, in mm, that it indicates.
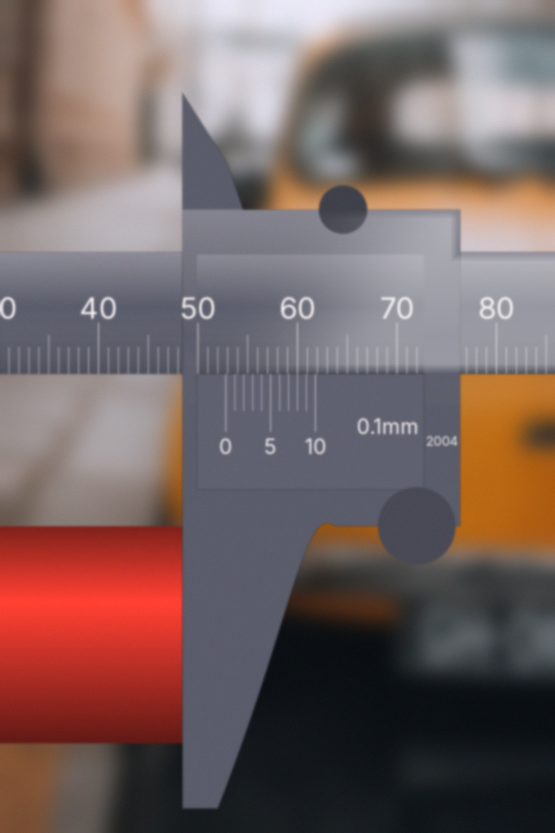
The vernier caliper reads 52.8 mm
